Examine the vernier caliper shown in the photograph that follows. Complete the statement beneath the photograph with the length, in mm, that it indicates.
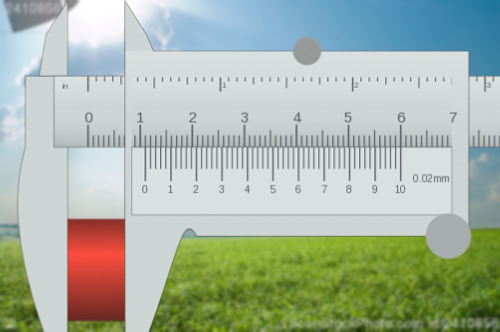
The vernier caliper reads 11.0 mm
